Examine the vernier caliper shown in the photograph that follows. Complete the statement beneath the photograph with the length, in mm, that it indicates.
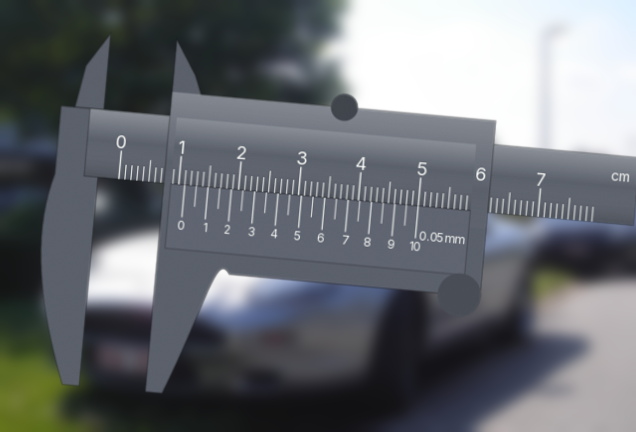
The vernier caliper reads 11.0 mm
